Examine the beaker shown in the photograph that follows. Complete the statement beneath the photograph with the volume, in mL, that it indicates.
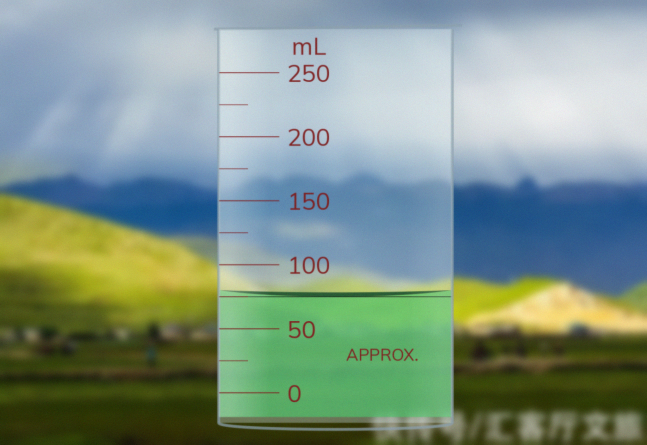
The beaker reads 75 mL
